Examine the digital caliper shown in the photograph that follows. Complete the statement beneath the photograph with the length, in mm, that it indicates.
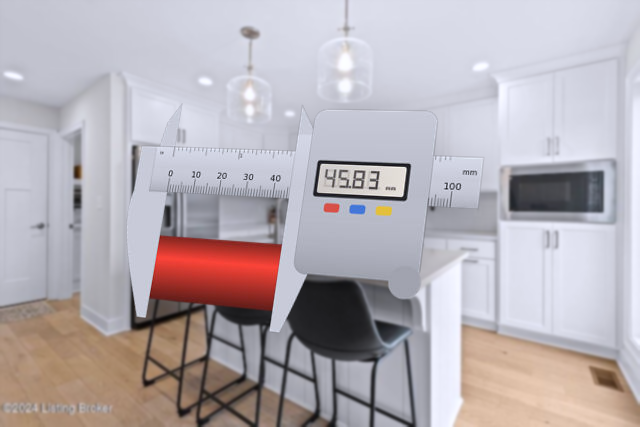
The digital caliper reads 45.83 mm
